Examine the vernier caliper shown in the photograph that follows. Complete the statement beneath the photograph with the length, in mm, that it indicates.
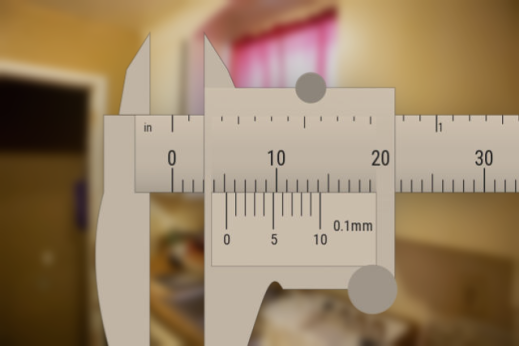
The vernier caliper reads 5.2 mm
